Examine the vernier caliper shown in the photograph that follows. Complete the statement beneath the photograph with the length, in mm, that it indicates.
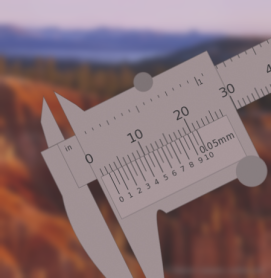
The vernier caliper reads 2.2 mm
